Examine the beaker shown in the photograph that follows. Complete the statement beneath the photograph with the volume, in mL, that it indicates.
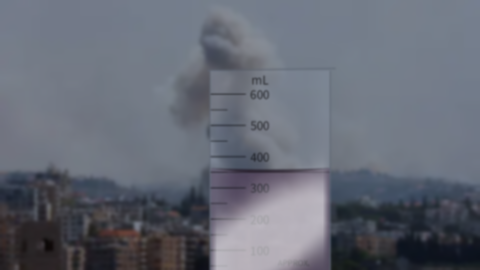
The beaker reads 350 mL
